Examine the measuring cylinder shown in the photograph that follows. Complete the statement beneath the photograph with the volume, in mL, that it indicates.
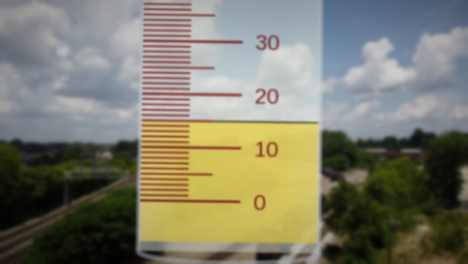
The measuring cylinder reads 15 mL
